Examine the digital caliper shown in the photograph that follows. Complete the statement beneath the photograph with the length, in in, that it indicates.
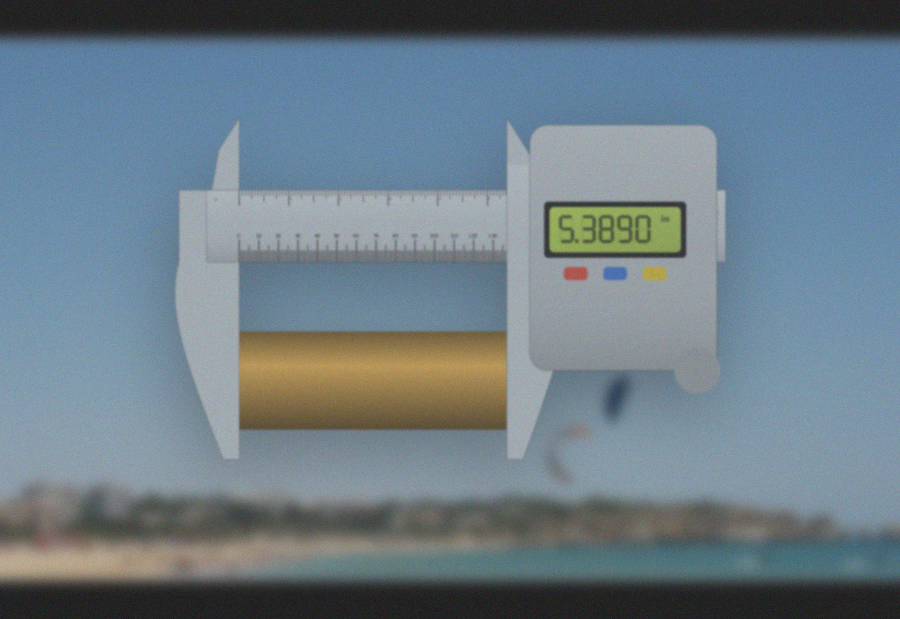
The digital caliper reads 5.3890 in
